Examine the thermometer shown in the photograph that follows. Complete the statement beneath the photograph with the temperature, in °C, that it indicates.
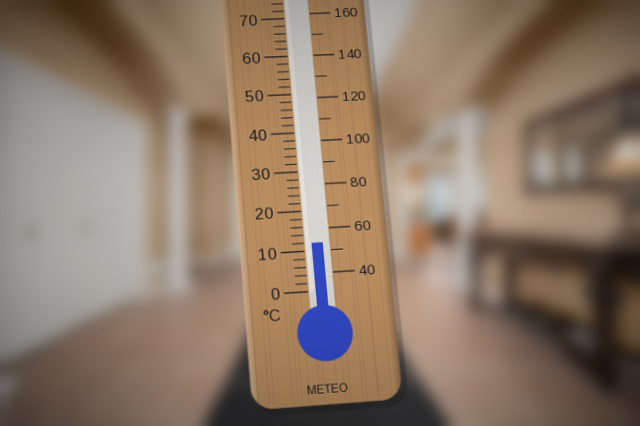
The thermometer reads 12 °C
